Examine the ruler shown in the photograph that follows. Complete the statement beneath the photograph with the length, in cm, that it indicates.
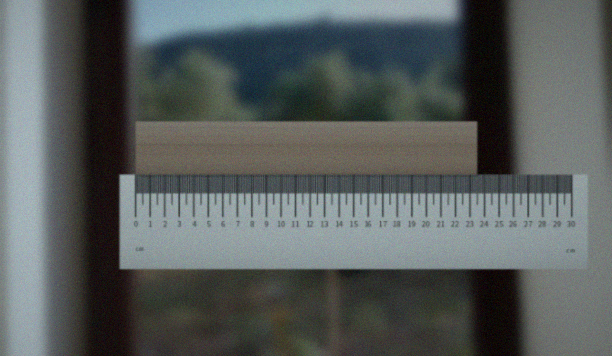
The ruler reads 23.5 cm
